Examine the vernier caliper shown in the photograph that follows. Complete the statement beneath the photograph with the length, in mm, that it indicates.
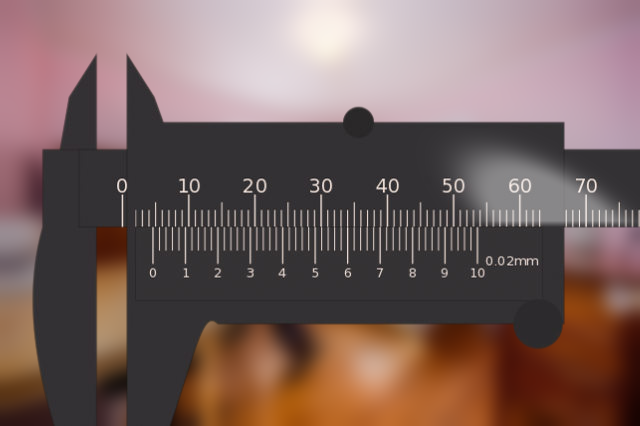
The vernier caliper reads 4.6 mm
